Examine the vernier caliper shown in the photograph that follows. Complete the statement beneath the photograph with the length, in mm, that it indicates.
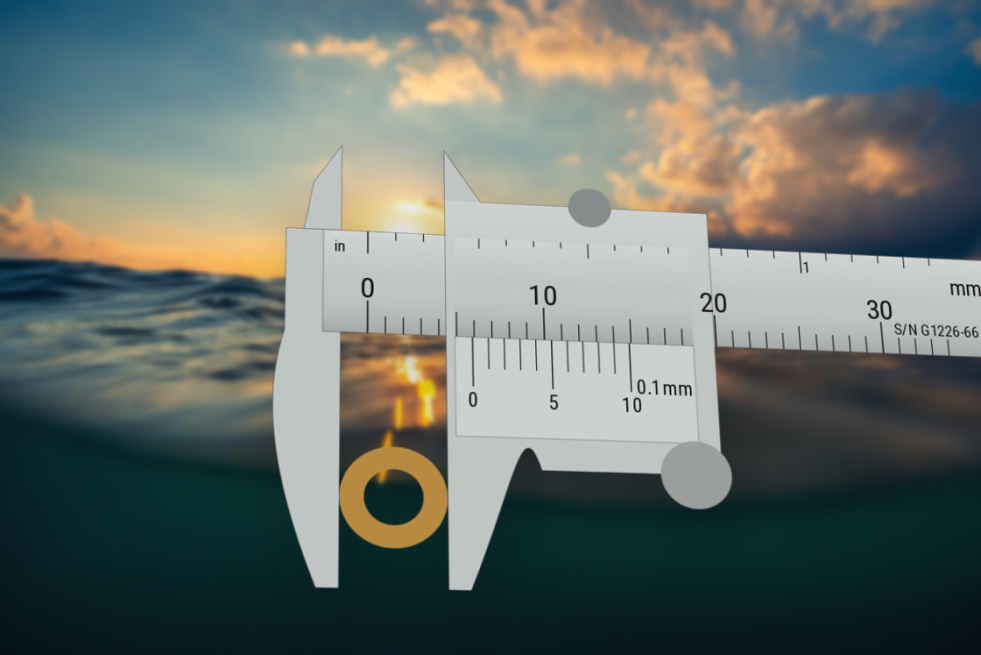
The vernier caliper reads 5.9 mm
